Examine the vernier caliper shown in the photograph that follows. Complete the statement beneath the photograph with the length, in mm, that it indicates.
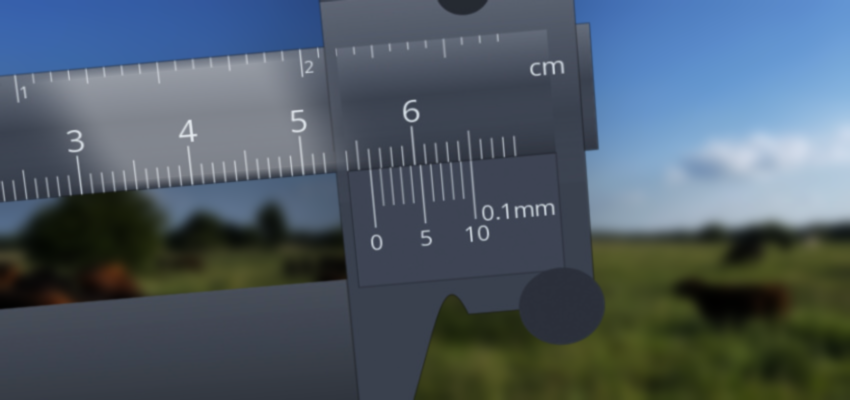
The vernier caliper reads 56.0 mm
